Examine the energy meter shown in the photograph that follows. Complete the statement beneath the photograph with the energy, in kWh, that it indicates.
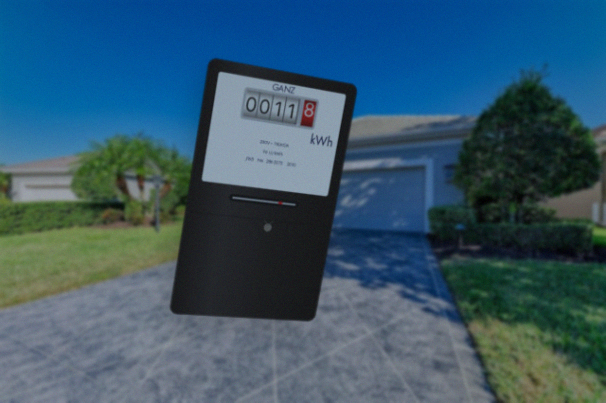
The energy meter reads 11.8 kWh
